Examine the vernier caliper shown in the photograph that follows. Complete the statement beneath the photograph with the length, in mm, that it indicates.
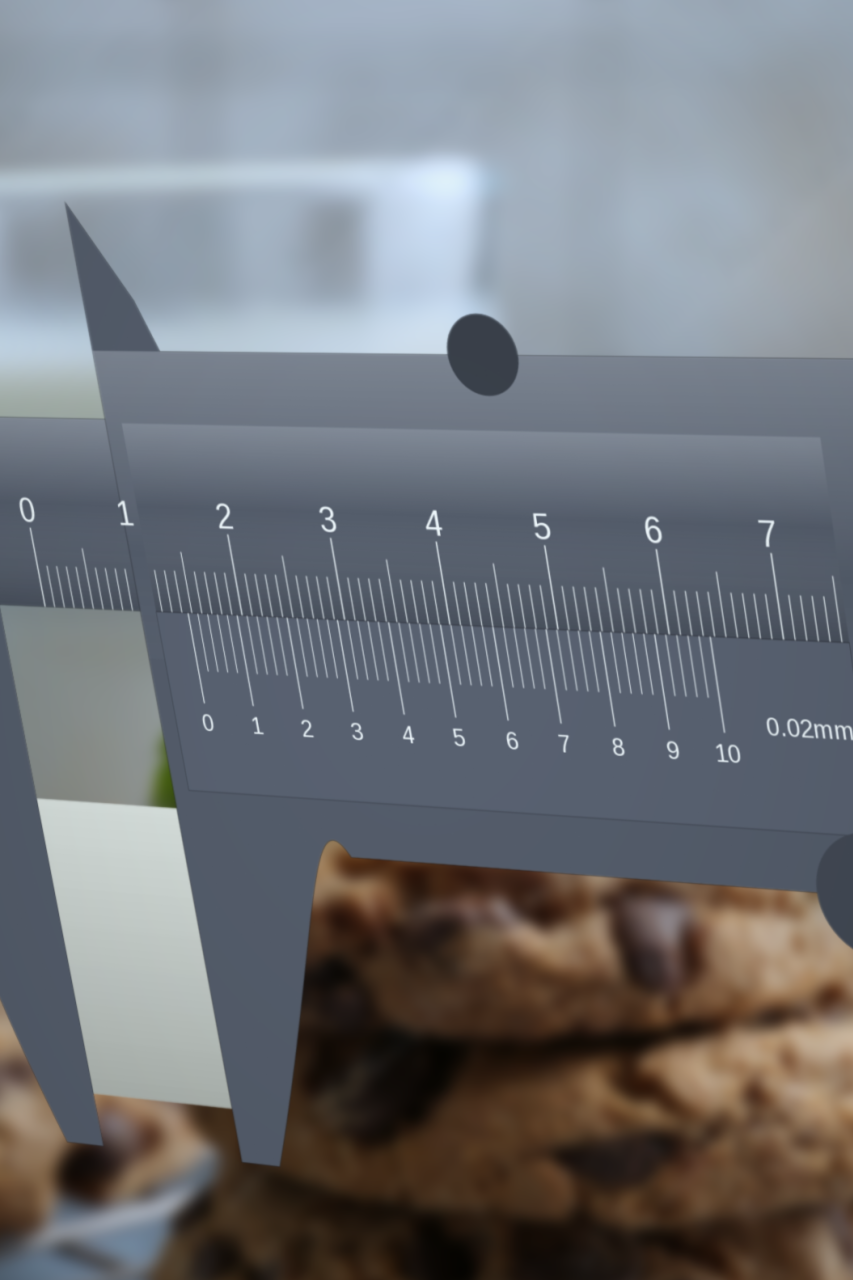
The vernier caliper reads 14.6 mm
